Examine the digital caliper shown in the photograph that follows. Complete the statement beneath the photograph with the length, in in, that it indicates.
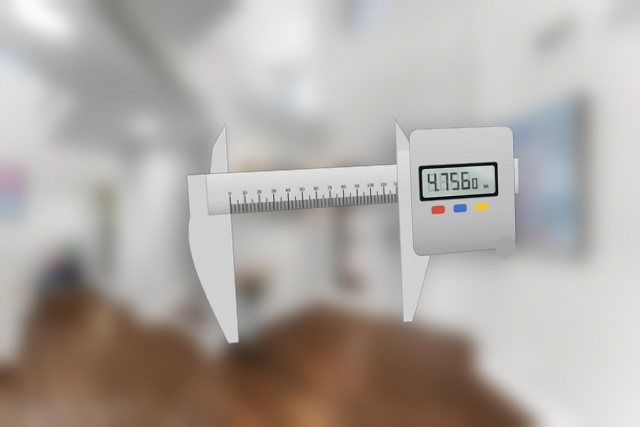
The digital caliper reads 4.7560 in
